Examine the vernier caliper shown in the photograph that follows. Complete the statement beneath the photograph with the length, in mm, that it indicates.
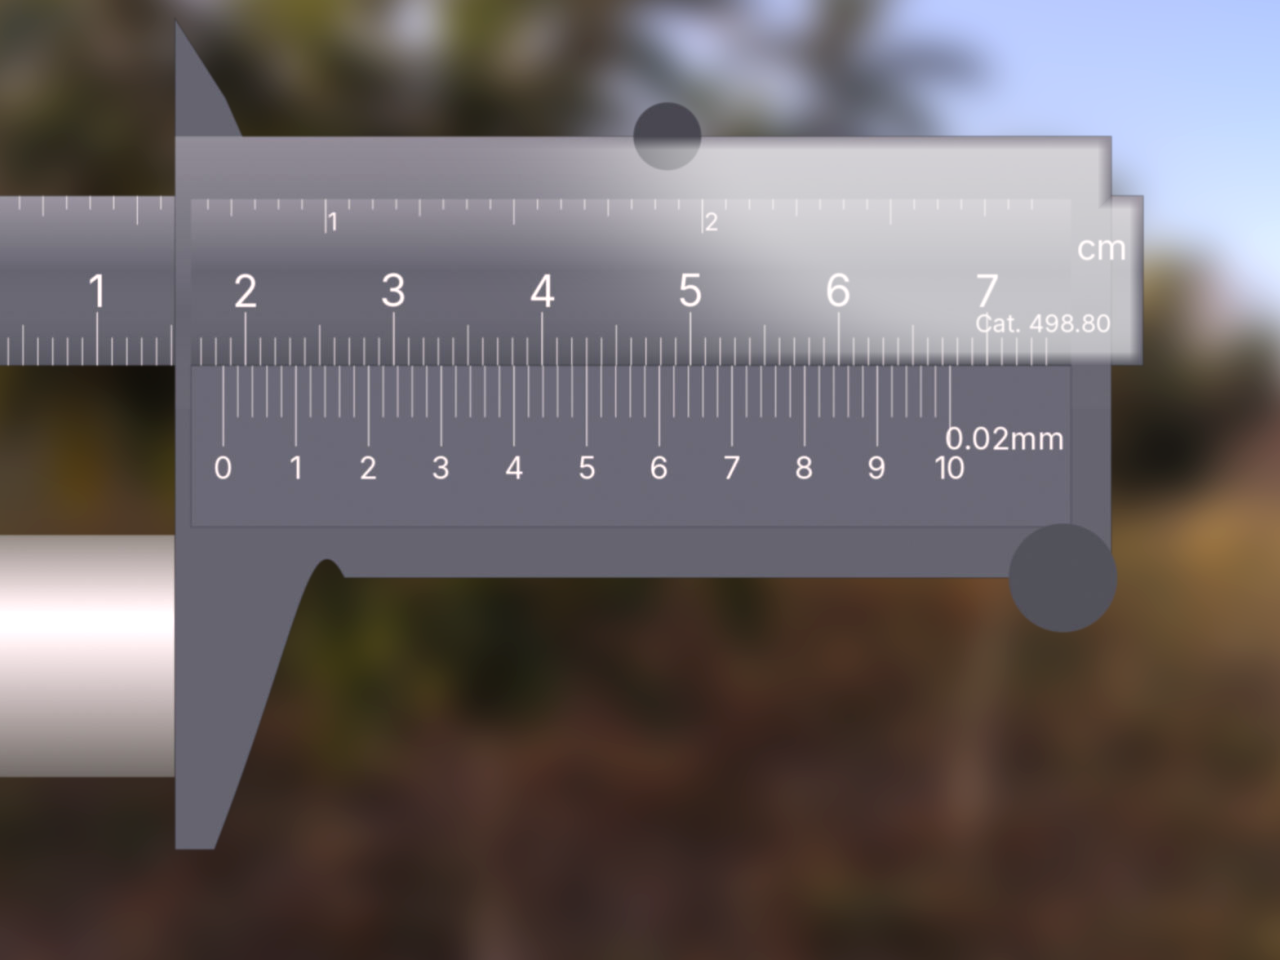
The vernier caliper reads 18.5 mm
